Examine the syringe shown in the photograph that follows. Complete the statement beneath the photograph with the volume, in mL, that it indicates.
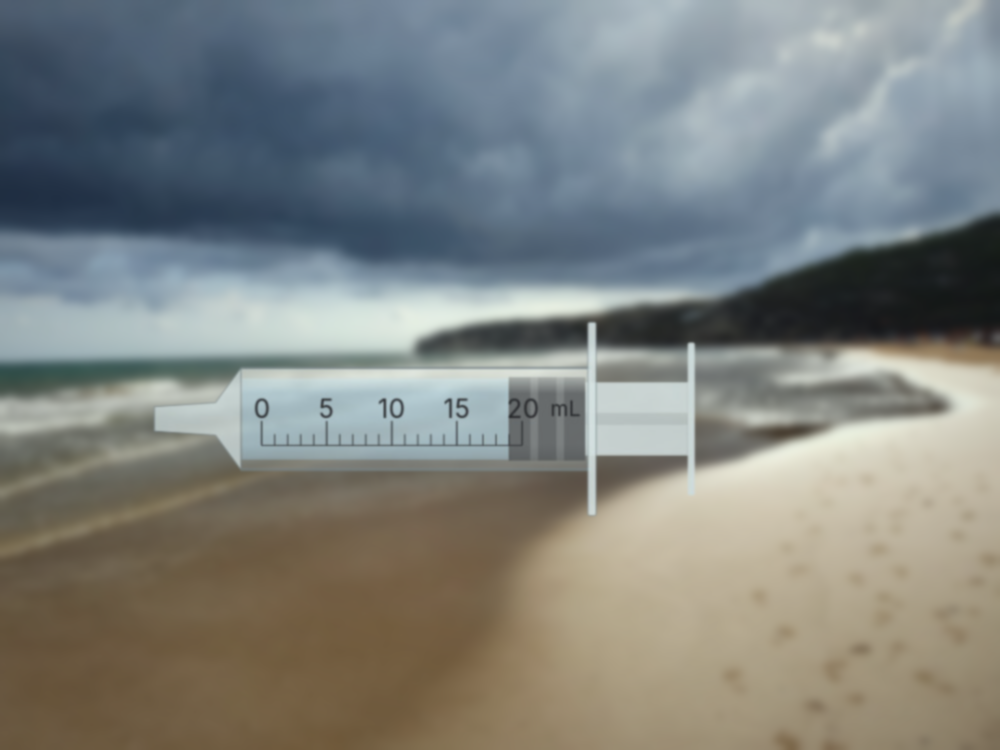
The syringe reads 19 mL
